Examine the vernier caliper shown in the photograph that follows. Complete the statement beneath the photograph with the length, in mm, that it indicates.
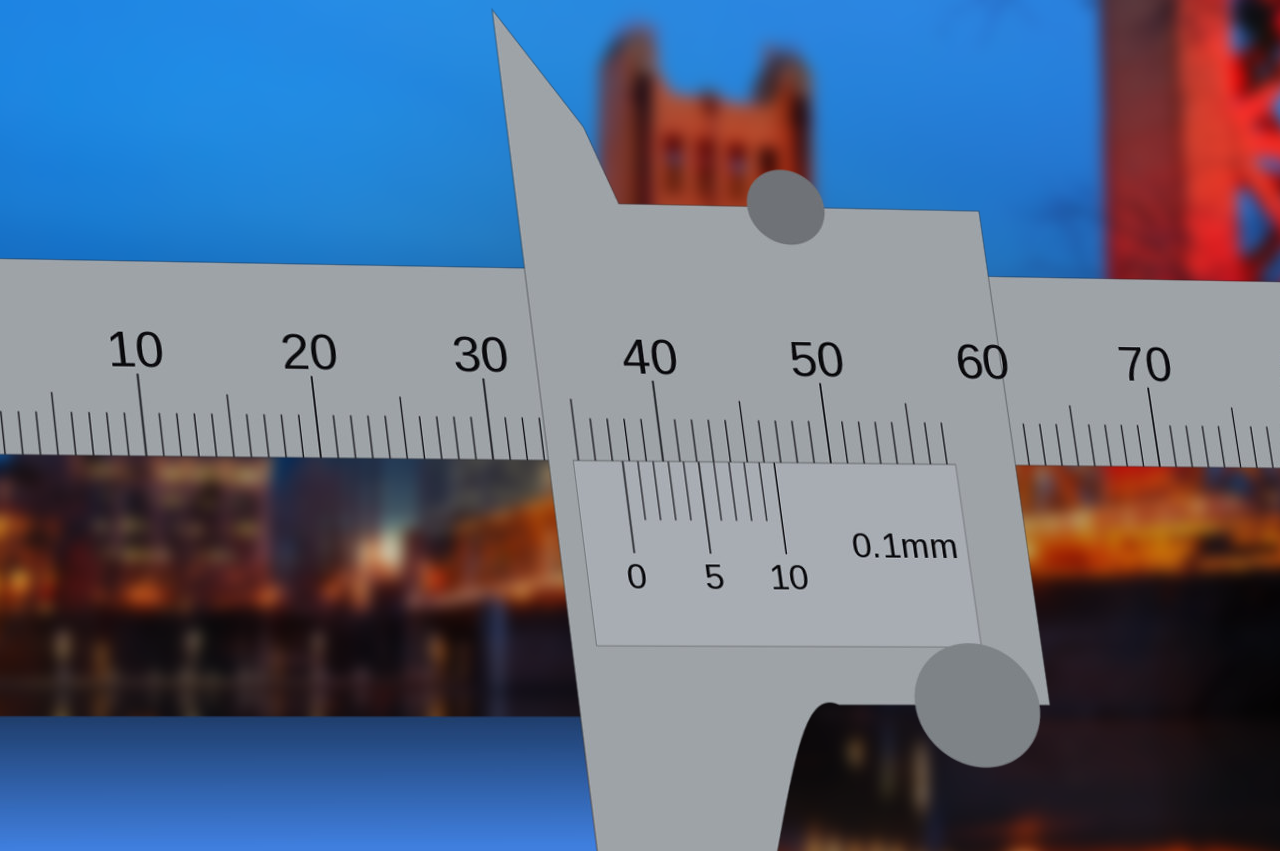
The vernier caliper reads 37.6 mm
